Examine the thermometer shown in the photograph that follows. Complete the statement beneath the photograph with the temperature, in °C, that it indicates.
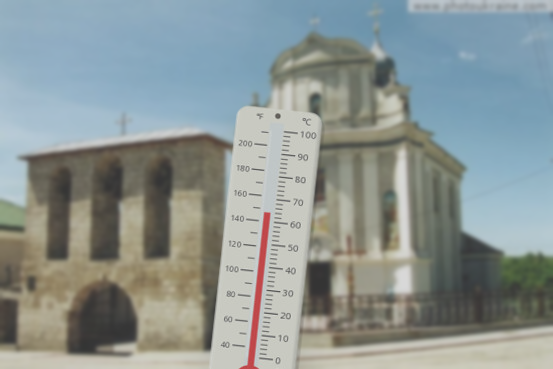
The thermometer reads 64 °C
